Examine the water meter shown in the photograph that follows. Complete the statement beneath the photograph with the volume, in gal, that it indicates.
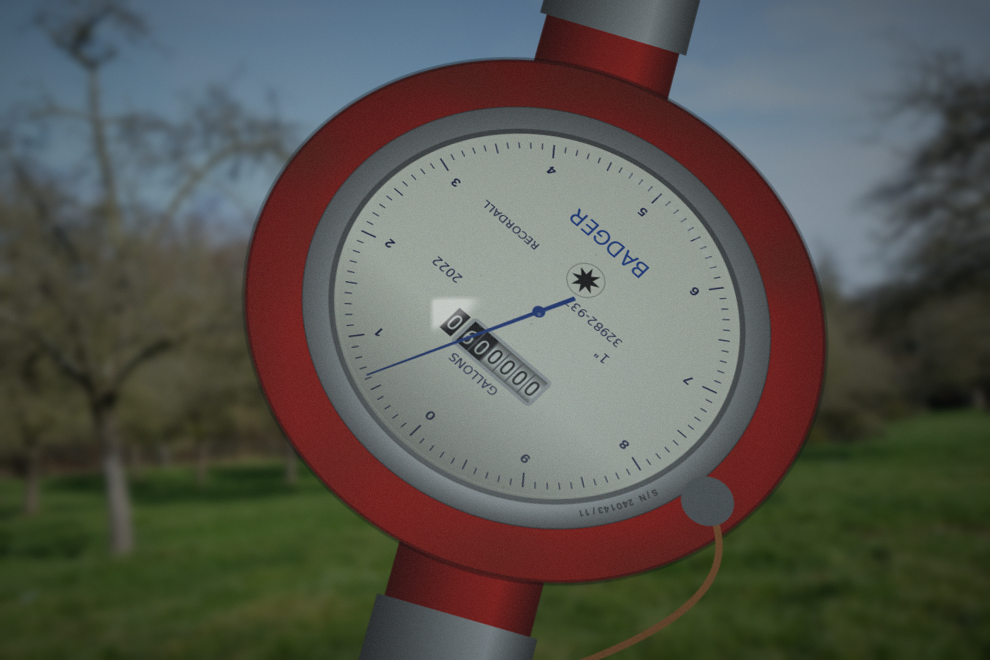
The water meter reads 90.6 gal
